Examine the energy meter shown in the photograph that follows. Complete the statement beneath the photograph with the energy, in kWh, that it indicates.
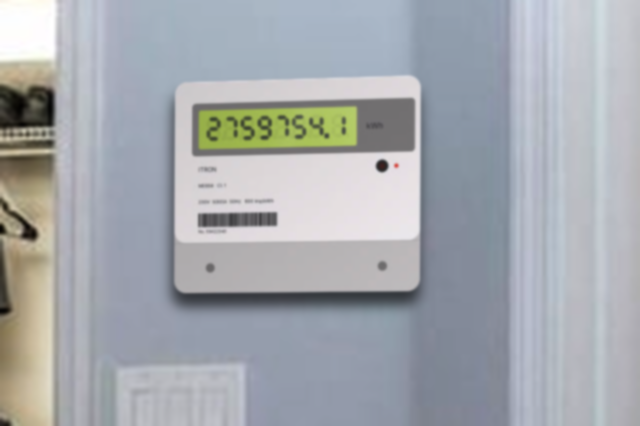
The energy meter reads 2759754.1 kWh
